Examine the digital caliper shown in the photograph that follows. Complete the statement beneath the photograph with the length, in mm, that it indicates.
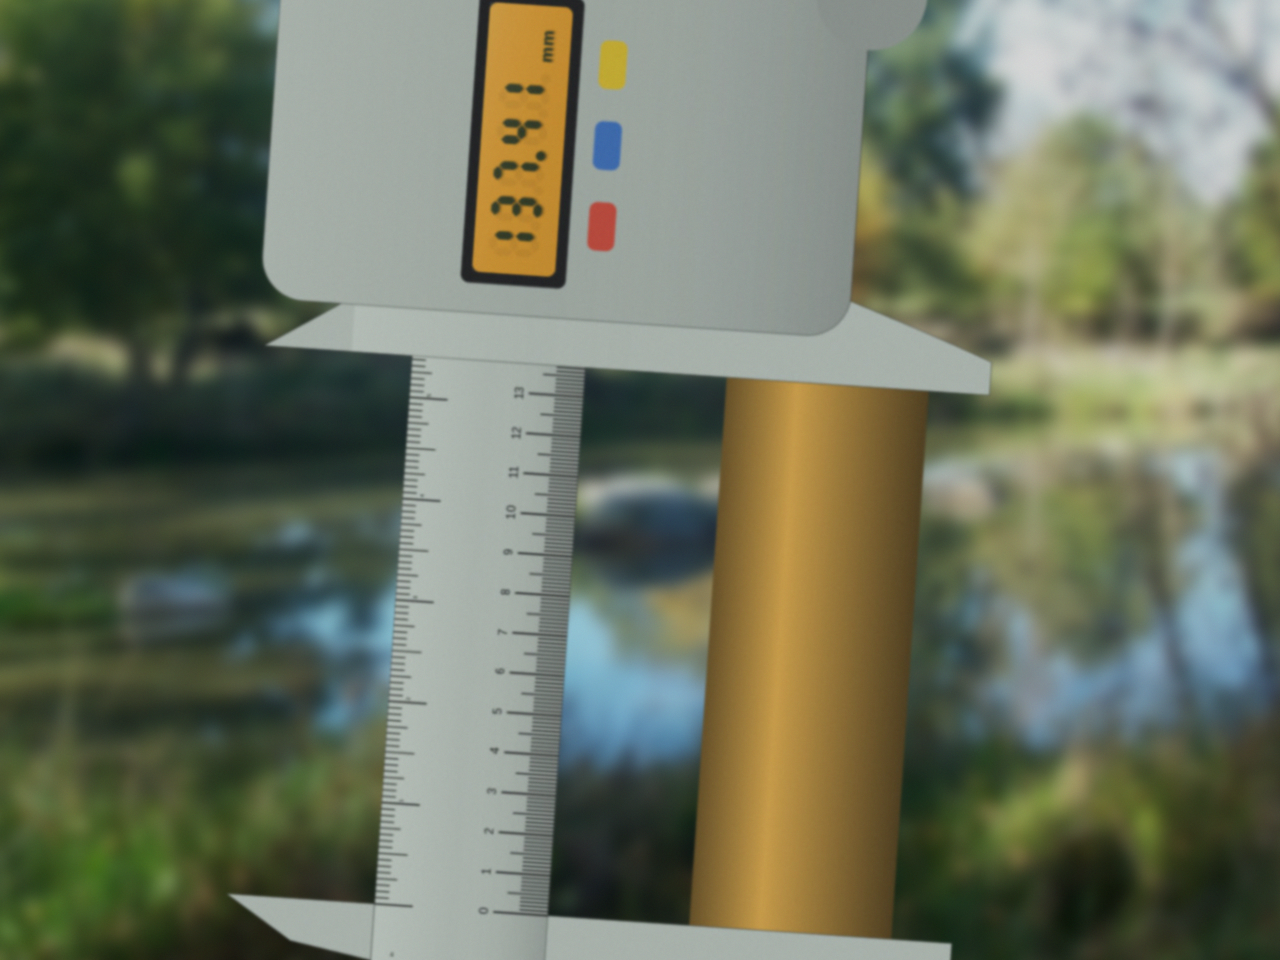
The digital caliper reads 137.41 mm
